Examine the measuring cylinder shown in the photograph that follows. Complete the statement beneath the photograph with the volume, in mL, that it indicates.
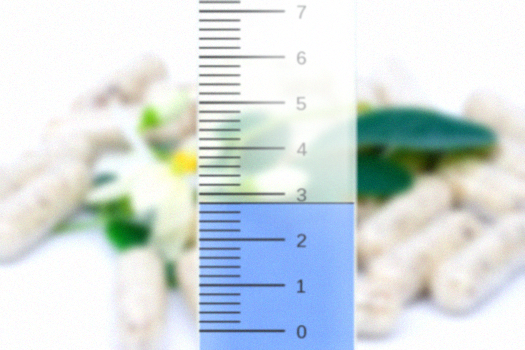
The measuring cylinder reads 2.8 mL
